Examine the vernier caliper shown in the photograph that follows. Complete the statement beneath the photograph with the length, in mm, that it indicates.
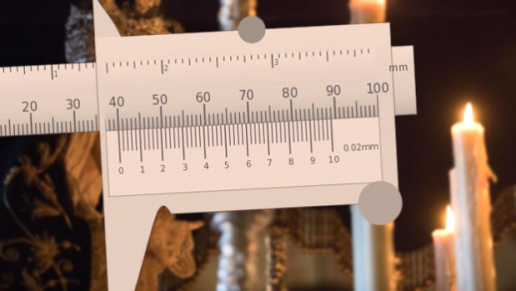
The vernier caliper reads 40.0 mm
